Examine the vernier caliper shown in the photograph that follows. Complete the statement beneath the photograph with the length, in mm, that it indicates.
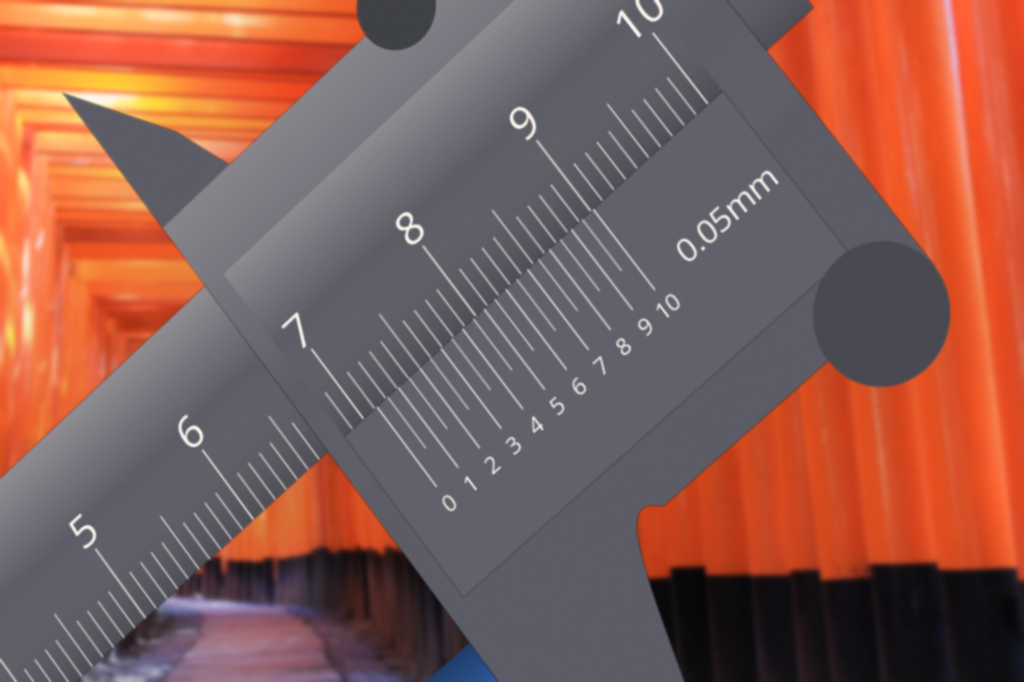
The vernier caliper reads 71.2 mm
